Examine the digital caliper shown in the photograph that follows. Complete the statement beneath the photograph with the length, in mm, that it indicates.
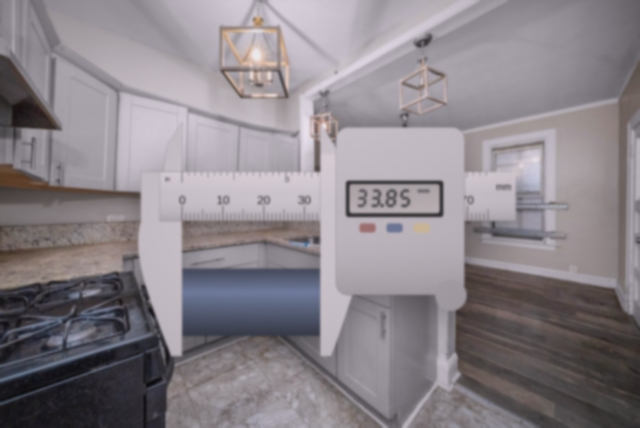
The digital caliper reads 33.85 mm
